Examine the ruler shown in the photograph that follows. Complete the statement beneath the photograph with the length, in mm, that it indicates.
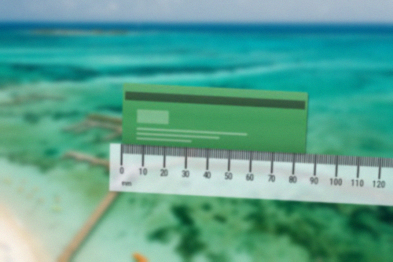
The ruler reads 85 mm
